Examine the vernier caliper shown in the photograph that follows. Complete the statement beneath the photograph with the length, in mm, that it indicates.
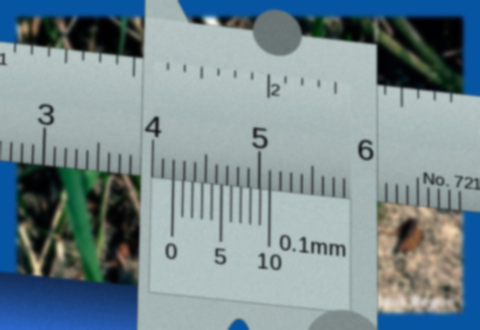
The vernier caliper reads 42.0 mm
